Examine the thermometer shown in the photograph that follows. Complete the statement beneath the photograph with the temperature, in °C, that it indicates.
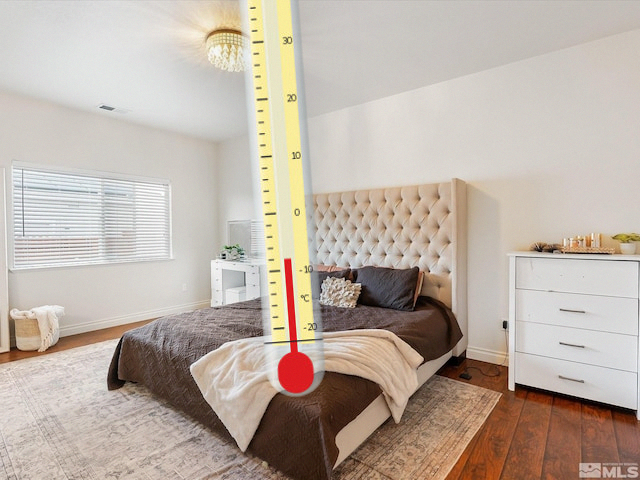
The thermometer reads -8 °C
